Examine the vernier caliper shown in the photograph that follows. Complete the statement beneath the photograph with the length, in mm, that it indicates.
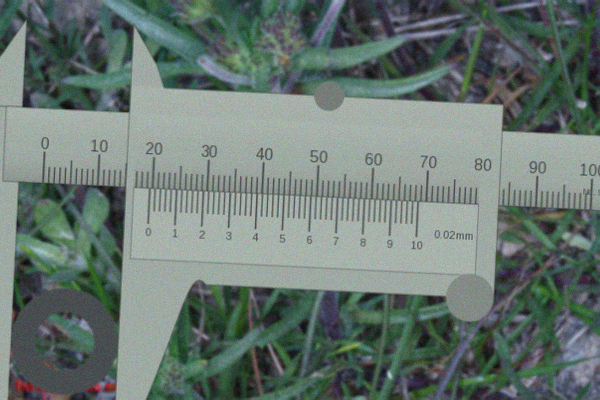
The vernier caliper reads 19.5 mm
